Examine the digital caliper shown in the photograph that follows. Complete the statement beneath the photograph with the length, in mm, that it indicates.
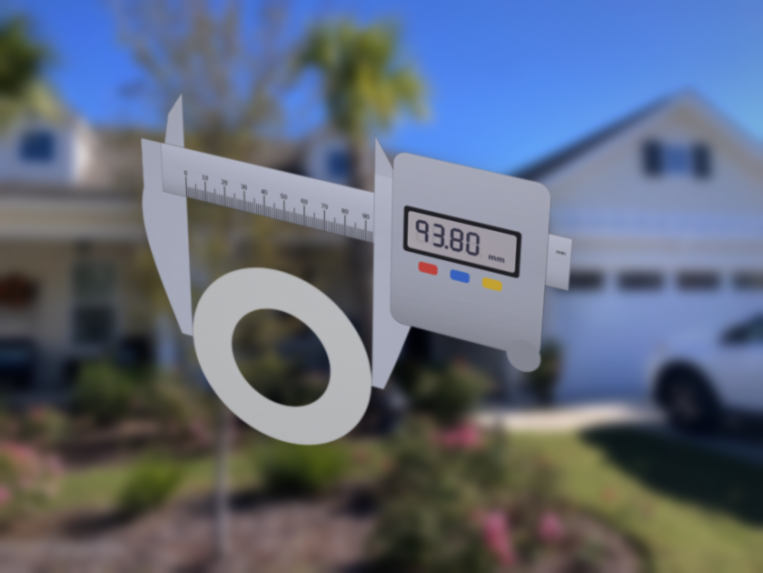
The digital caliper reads 93.80 mm
